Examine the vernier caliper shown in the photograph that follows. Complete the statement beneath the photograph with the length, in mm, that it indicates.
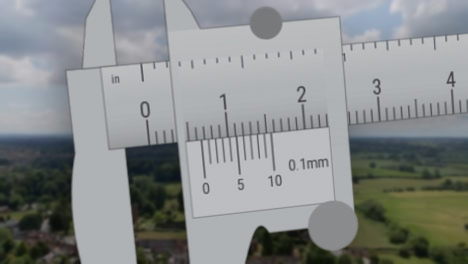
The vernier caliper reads 6.6 mm
